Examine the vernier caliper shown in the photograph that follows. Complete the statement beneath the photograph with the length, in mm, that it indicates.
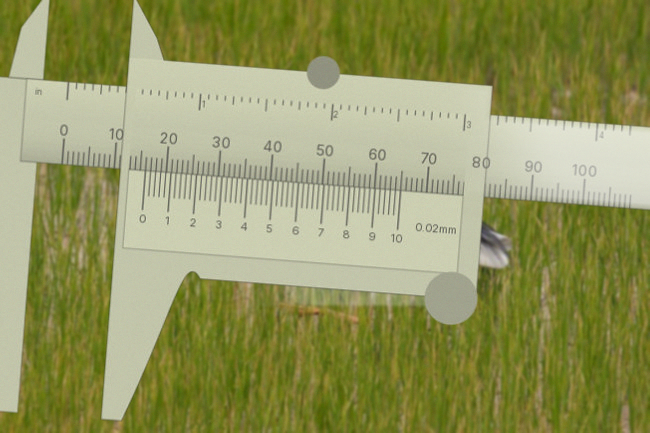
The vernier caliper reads 16.0 mm
